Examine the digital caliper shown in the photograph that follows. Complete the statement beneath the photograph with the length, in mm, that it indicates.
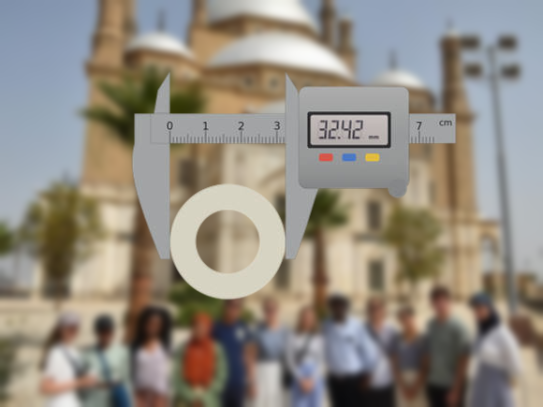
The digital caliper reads 32.42 mm
